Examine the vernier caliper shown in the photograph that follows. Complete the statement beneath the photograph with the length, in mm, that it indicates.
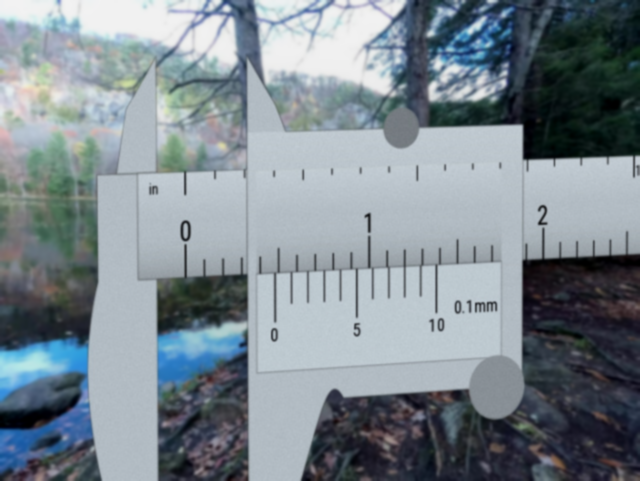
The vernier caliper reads 4.8 mm
